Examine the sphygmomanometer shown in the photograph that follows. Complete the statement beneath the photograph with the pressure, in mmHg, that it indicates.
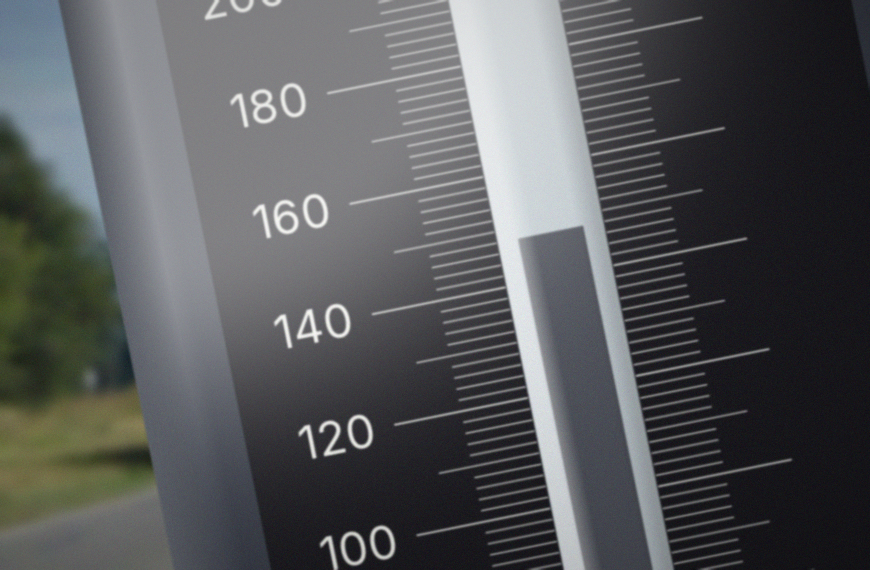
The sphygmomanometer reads 148 mmHg
